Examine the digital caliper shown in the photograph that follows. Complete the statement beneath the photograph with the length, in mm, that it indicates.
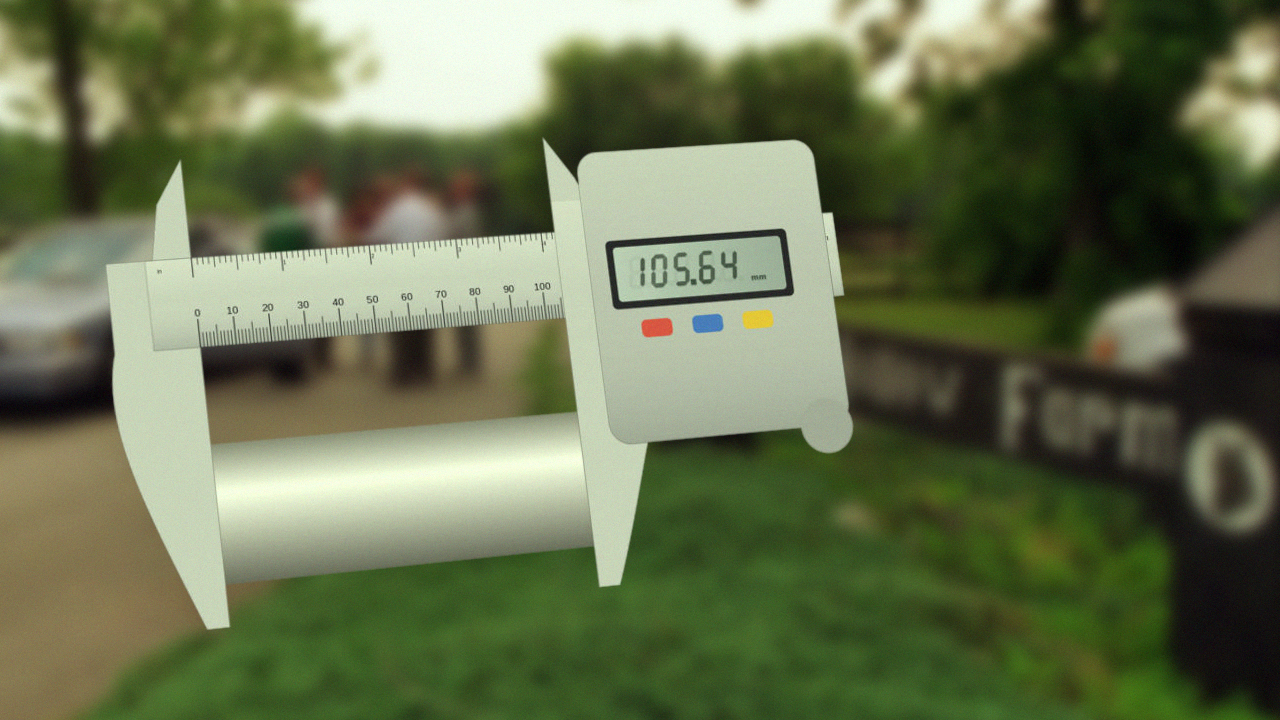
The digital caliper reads 105.64 mm
